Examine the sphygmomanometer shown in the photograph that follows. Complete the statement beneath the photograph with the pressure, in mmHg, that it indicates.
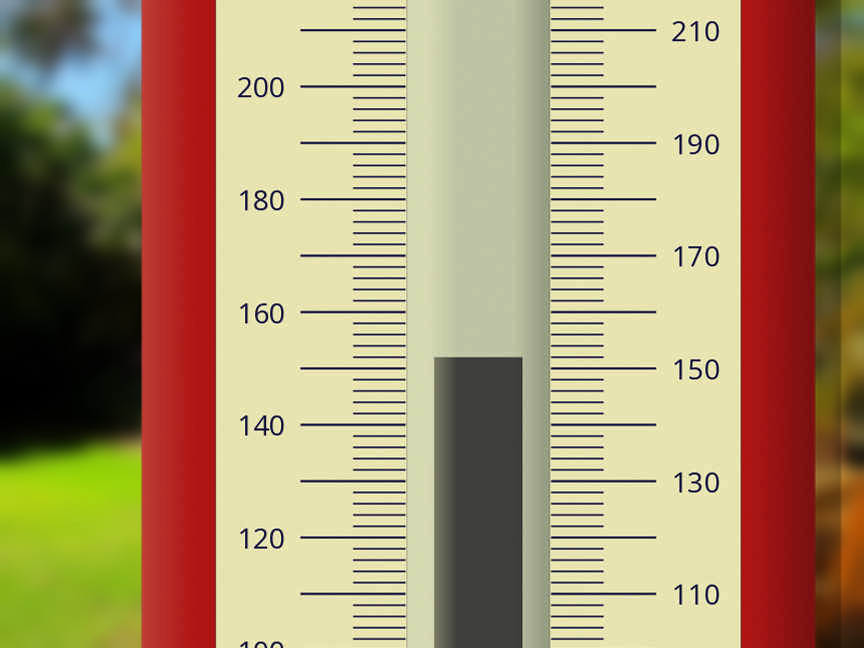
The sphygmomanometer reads 152 mmHg
